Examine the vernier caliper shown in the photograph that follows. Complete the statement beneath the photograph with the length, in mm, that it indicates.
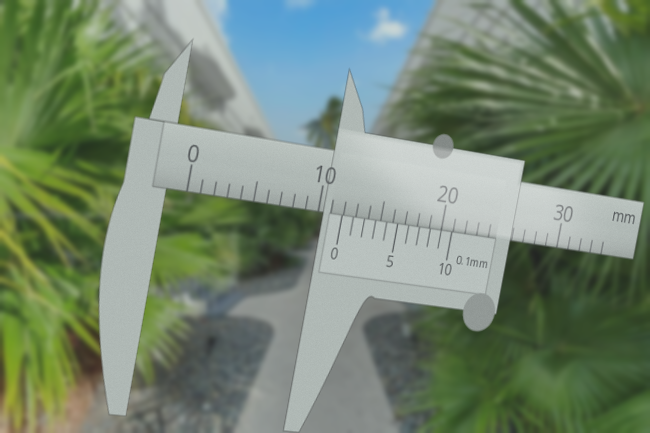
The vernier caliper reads 11.9 mm
